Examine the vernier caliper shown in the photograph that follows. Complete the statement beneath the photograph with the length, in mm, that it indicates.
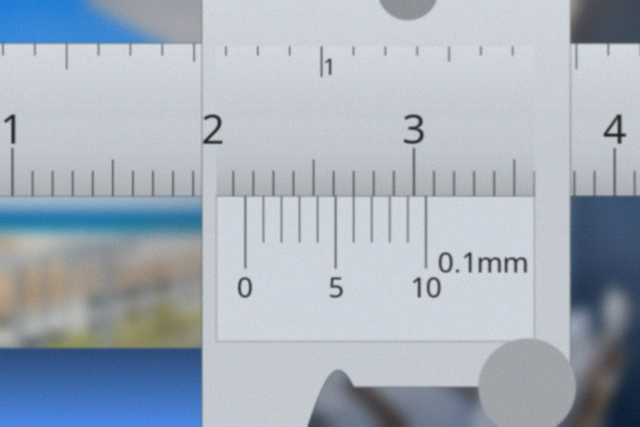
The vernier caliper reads 21.6 mm
